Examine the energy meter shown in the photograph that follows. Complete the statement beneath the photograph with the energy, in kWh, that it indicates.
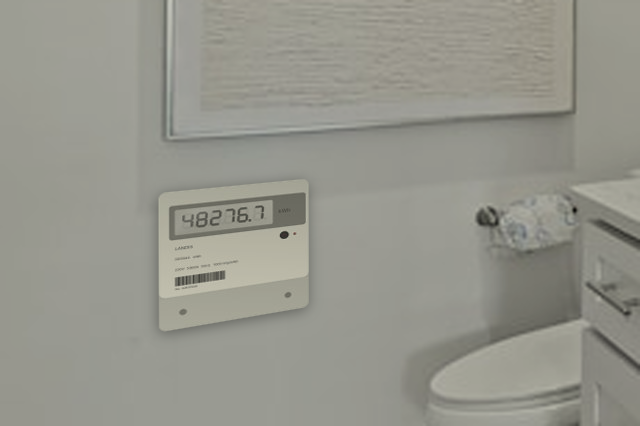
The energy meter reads 48276.7 kWh
